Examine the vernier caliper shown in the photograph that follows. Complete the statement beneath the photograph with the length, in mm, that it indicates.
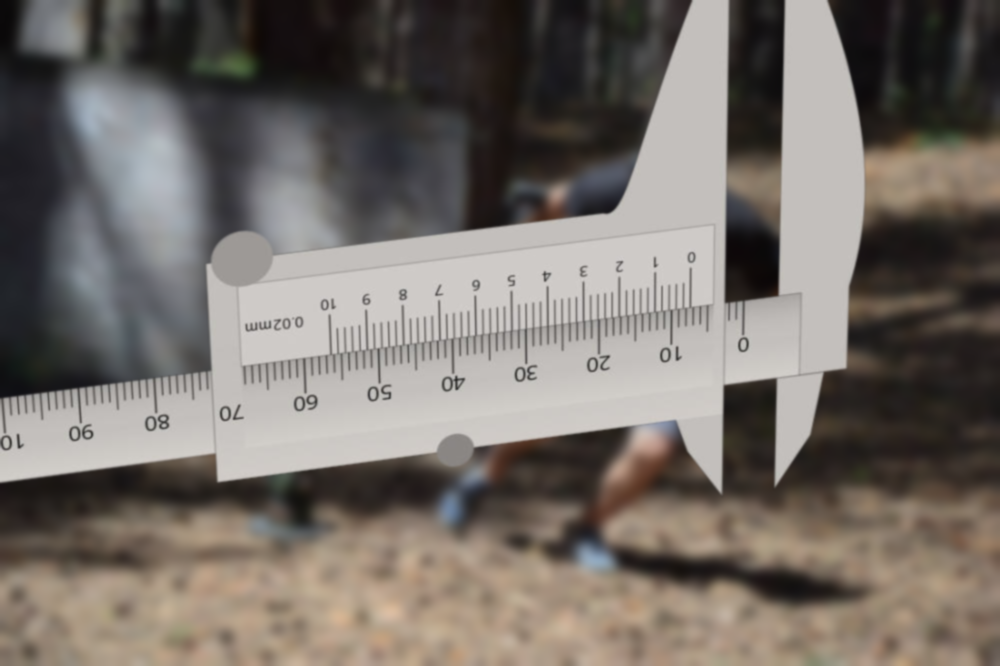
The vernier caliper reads 7.4 mm
